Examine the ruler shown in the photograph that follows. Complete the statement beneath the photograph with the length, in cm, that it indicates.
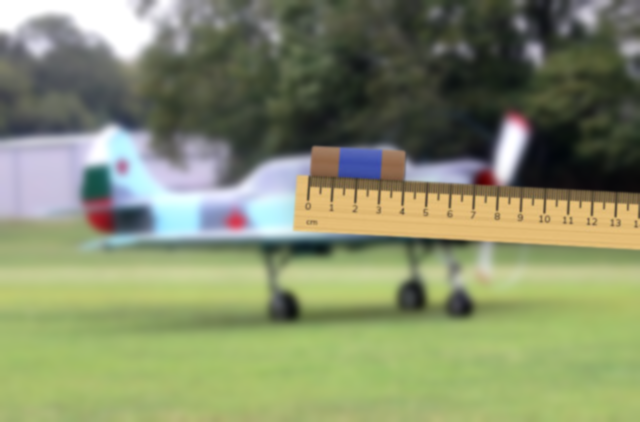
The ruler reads 4 cm
